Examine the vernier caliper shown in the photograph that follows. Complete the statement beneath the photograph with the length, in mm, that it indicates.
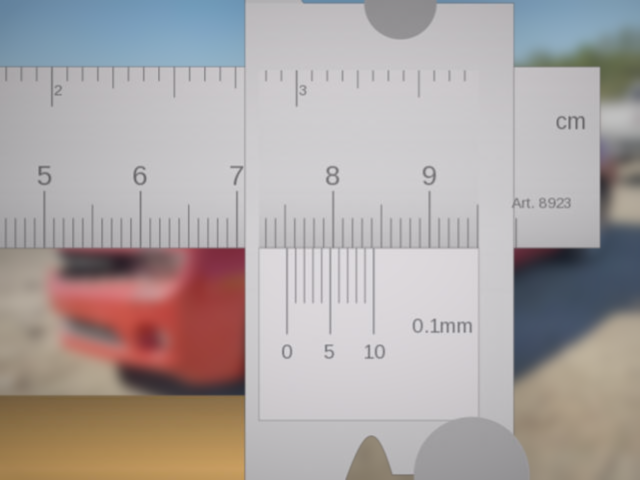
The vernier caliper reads 75.2 mm
